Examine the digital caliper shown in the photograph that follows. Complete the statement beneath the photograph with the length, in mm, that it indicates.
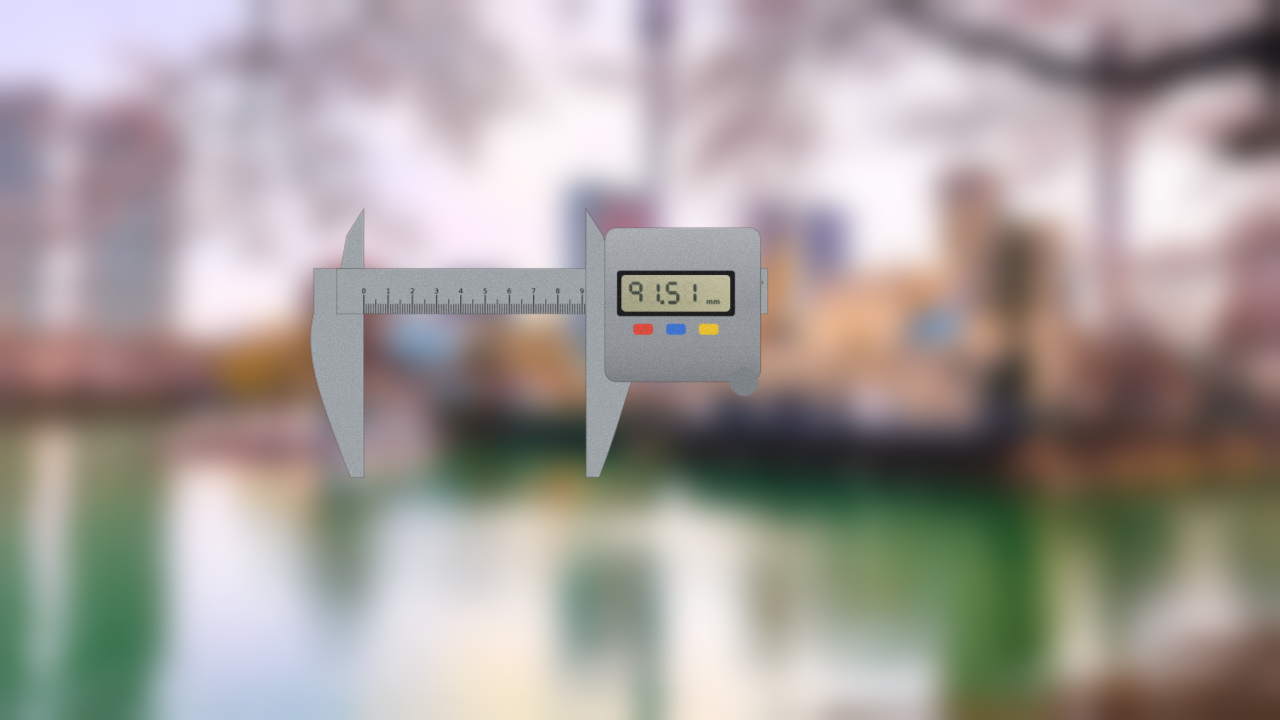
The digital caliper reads 91.51 mm
